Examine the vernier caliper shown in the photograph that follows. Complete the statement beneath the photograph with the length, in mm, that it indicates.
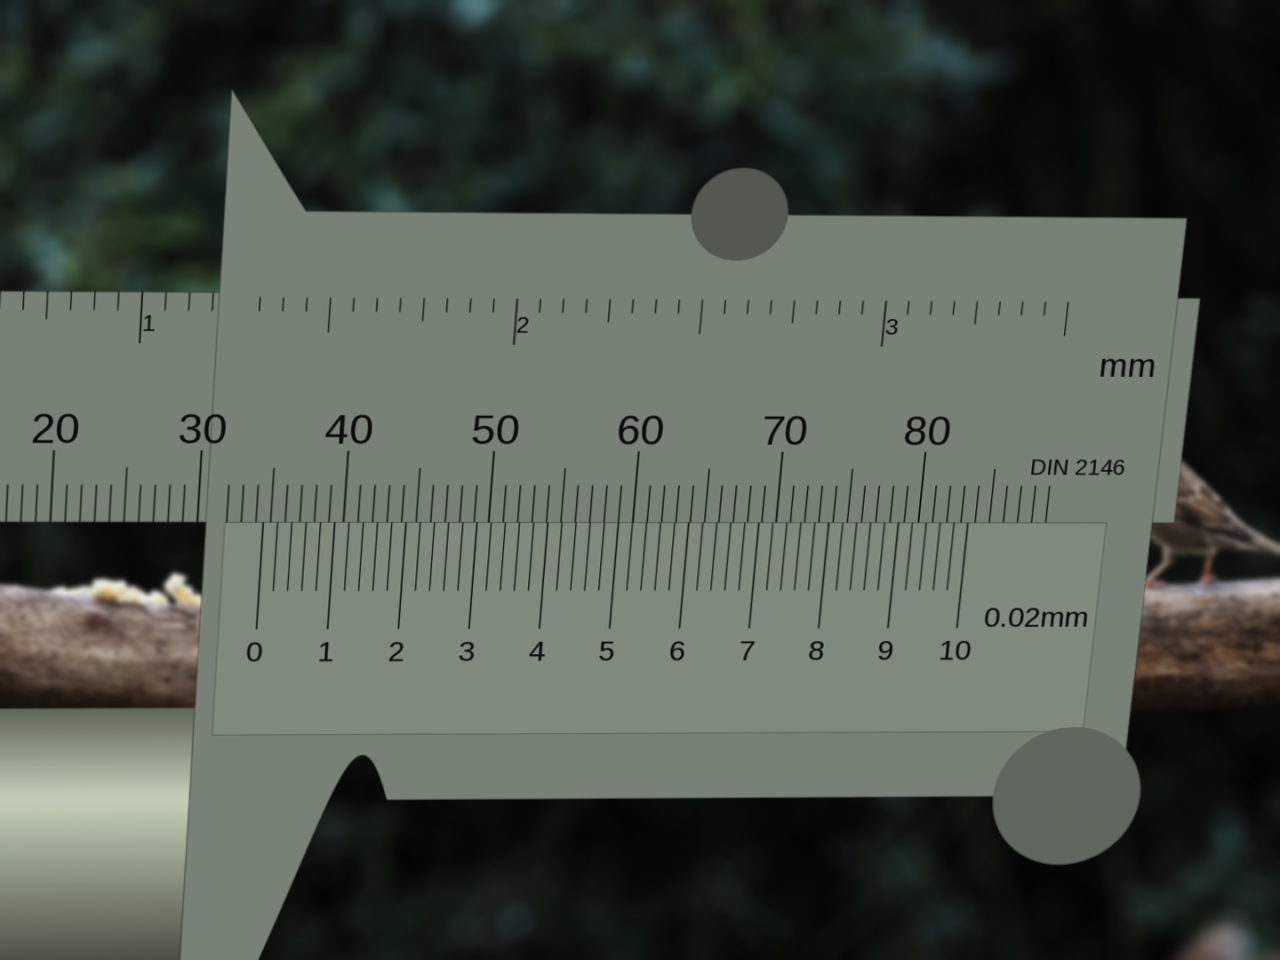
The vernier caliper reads 34.5 mm
